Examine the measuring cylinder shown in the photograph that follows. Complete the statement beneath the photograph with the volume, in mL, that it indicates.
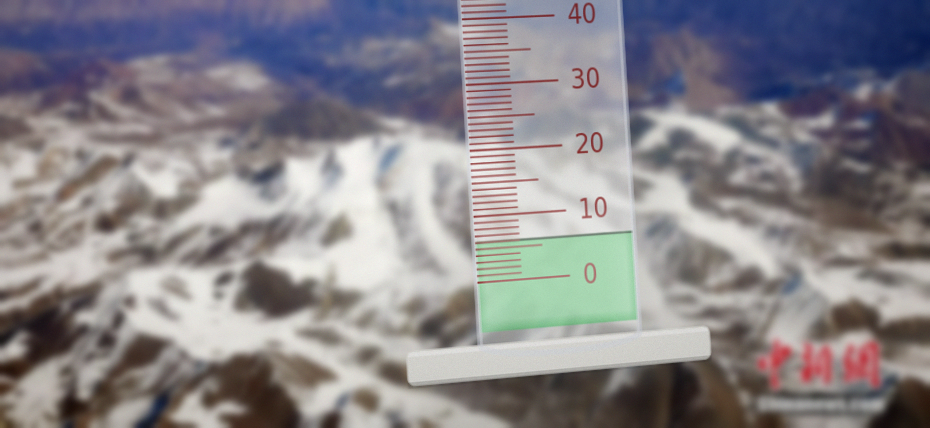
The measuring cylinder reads 6 mL
